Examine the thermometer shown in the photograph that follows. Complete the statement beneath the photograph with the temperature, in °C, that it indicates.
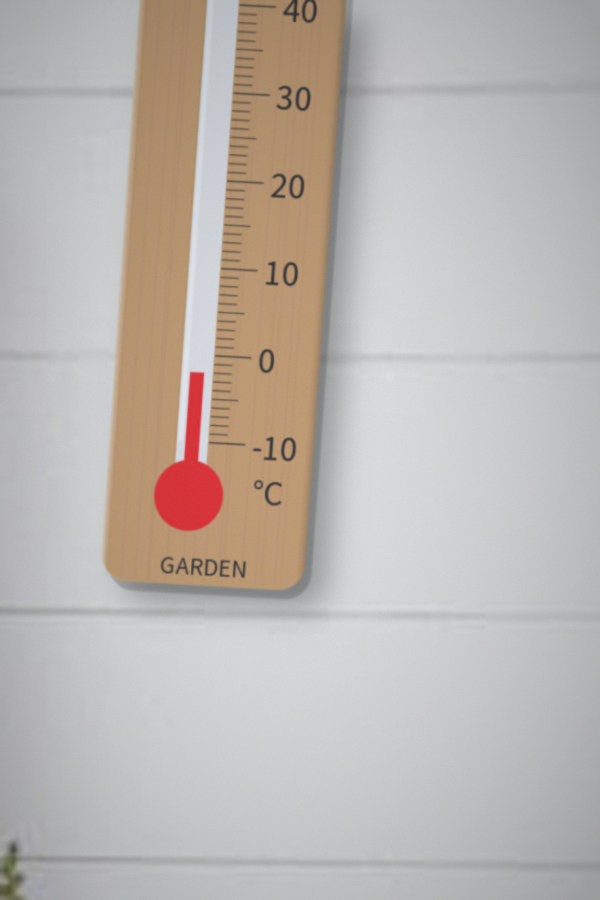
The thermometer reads -2 °C
